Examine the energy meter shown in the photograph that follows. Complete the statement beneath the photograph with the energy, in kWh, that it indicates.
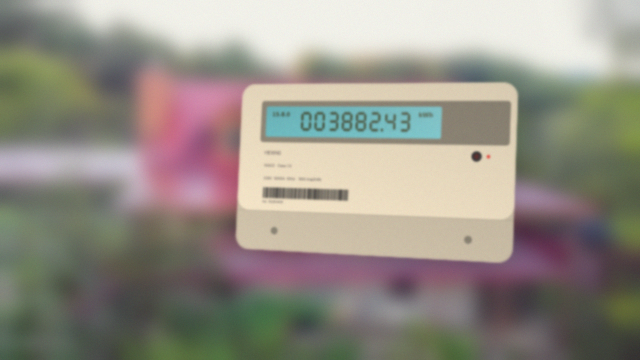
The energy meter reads 3882.43 kWh
